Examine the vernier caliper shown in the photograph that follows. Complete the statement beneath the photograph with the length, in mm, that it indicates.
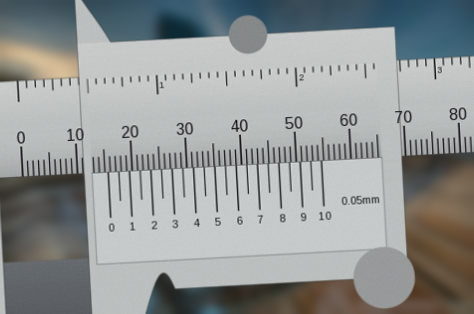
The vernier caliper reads 15.6 mm
